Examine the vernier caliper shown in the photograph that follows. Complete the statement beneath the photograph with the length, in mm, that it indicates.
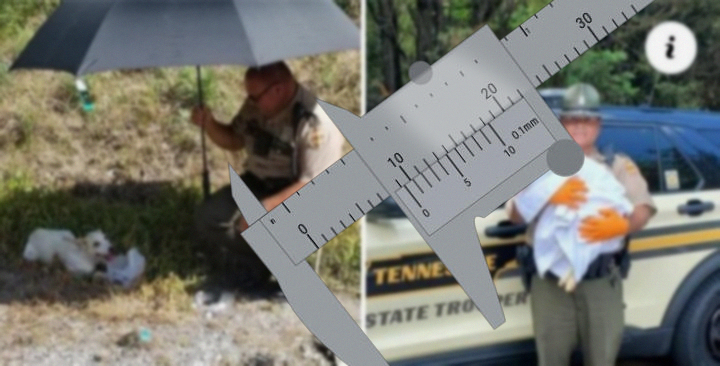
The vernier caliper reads 9.3 mm
